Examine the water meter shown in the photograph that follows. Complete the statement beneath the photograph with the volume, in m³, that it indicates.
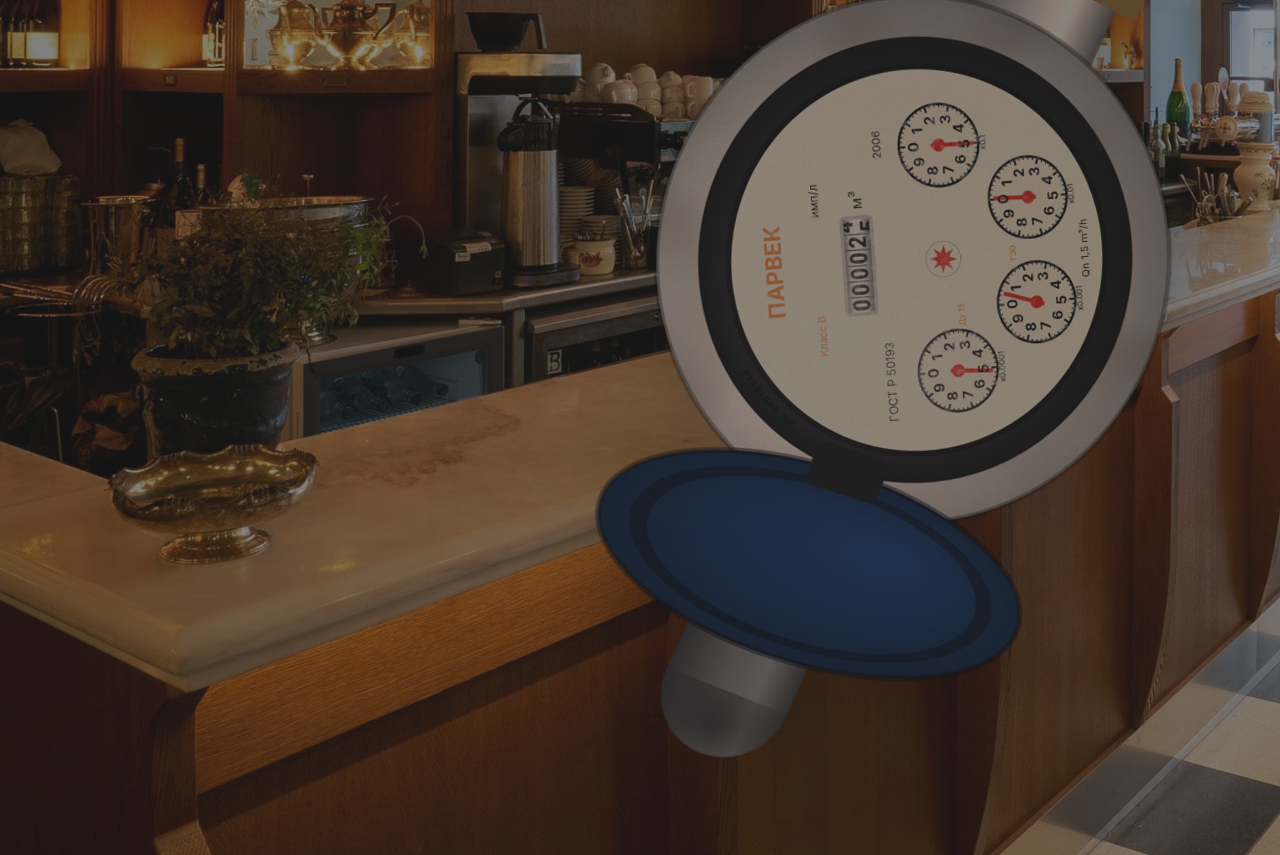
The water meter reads 24.5005 m³
